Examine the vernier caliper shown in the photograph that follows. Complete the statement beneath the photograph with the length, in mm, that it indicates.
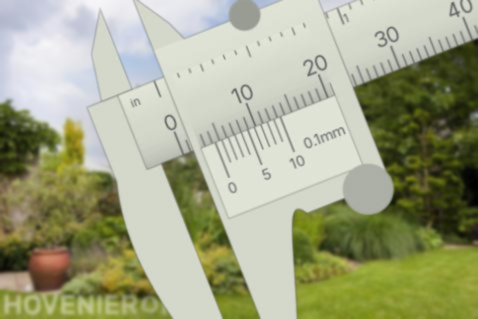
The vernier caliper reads 4.4 mm
